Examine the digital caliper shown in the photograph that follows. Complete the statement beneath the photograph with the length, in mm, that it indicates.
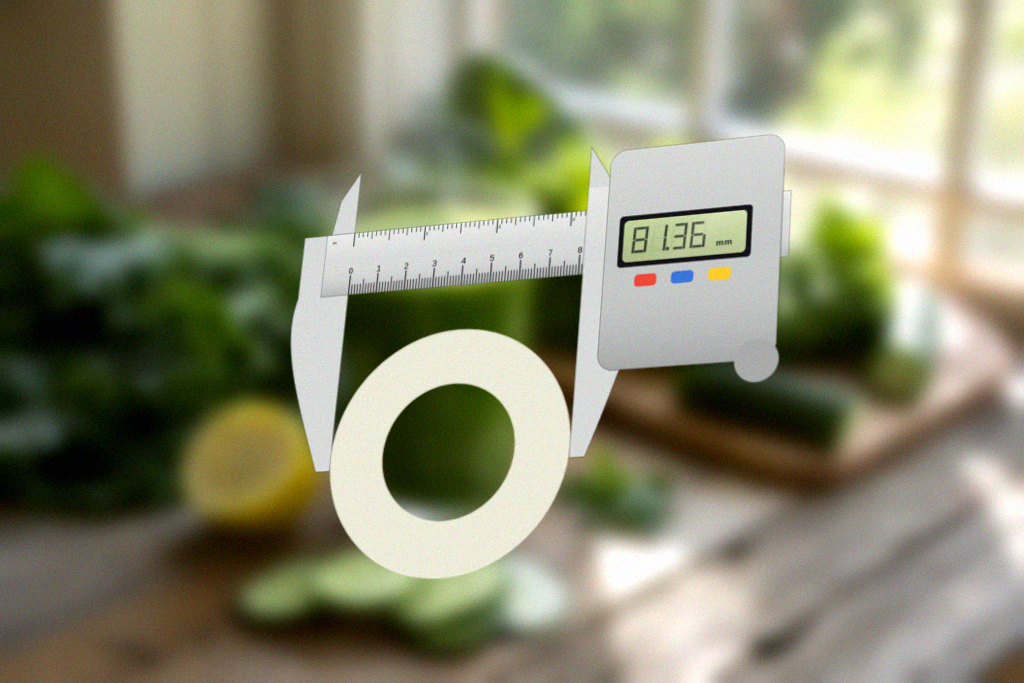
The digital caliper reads 81.36 mm
